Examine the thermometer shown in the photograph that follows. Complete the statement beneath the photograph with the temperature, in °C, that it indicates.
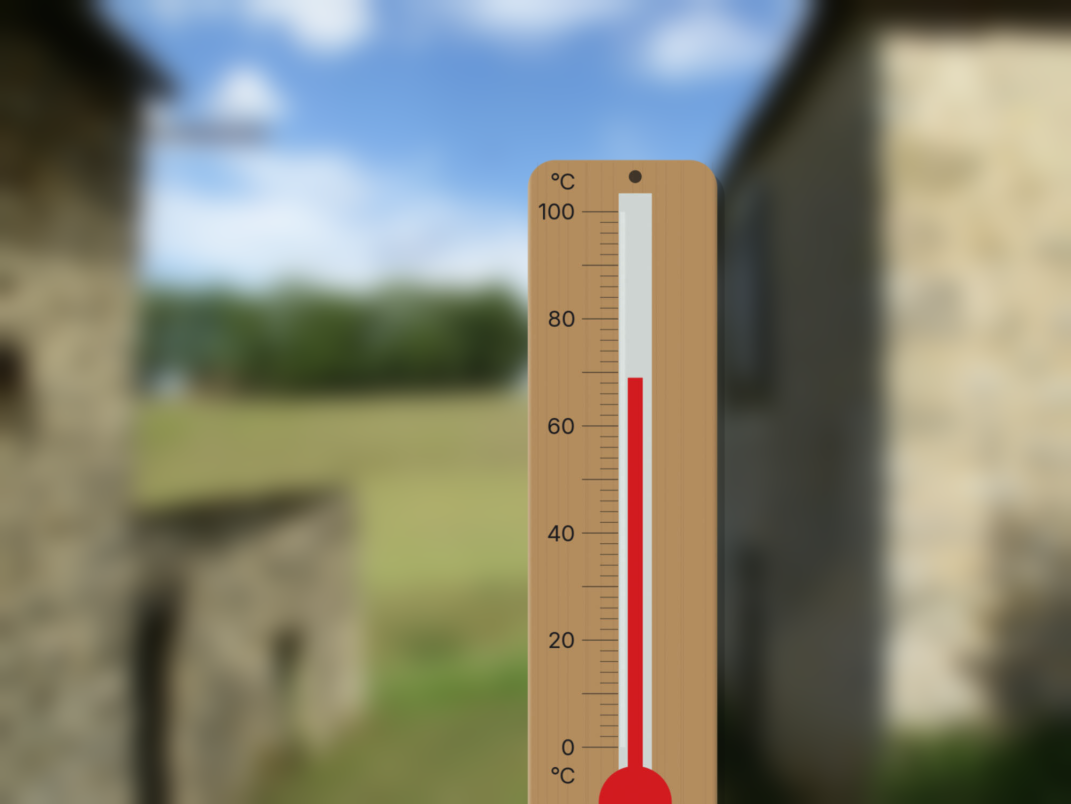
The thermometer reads 69 °C
